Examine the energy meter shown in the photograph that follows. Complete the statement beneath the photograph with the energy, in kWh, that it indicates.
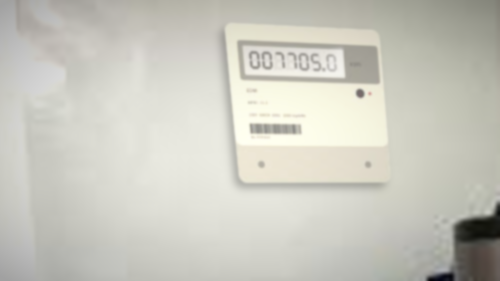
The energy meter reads 7705.0 kWh
